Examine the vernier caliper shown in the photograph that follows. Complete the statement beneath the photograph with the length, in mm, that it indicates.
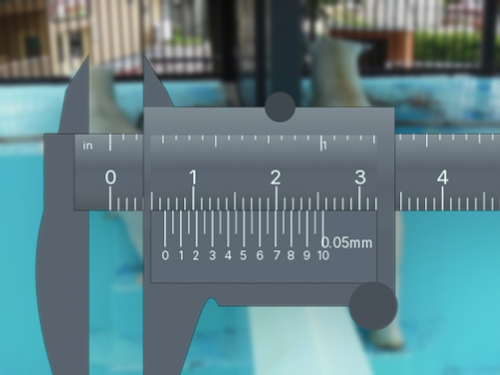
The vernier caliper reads 6.6 mm
